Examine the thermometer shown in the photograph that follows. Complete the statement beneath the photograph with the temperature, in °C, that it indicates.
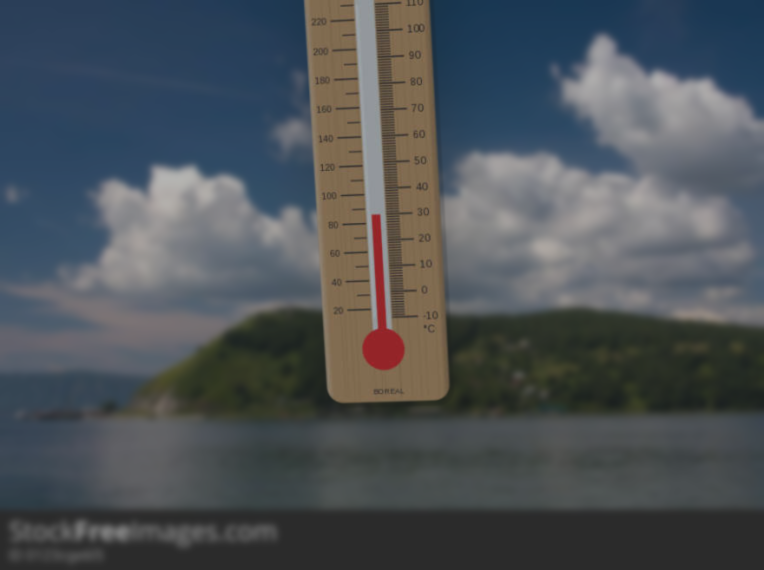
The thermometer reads 30 °C
